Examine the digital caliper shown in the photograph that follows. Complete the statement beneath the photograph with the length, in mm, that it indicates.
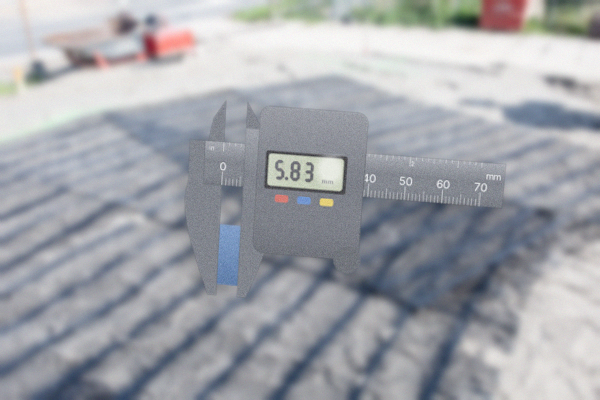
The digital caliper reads 5.83 mm
